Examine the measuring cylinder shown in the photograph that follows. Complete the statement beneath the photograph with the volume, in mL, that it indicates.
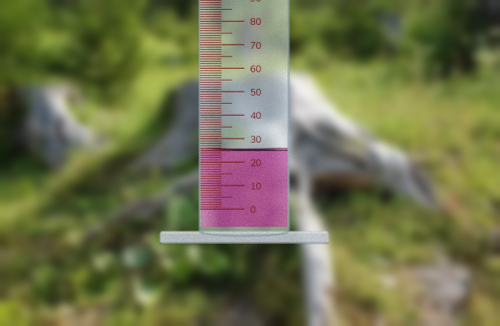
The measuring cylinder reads 25 mL
